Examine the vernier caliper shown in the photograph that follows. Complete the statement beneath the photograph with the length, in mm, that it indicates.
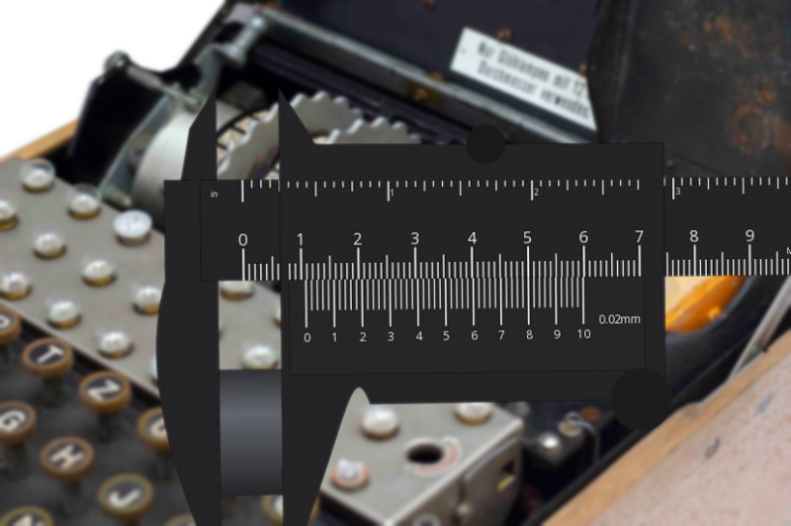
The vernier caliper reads 10.8 mm
